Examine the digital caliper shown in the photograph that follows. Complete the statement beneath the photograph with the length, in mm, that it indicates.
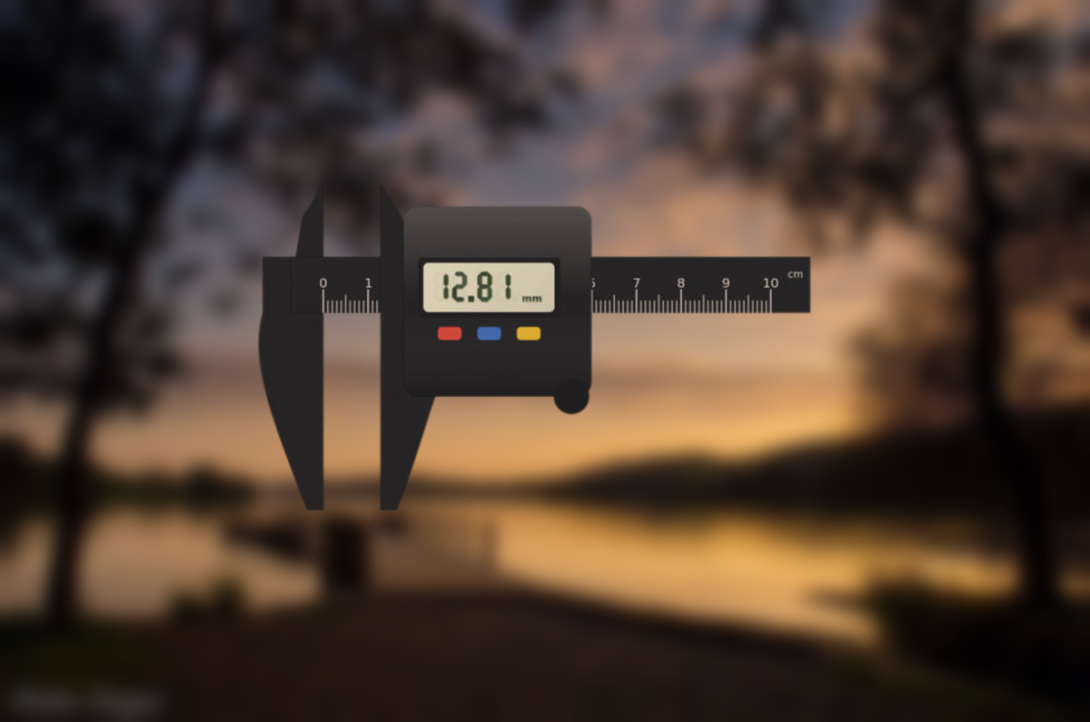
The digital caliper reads 12.81 mm
